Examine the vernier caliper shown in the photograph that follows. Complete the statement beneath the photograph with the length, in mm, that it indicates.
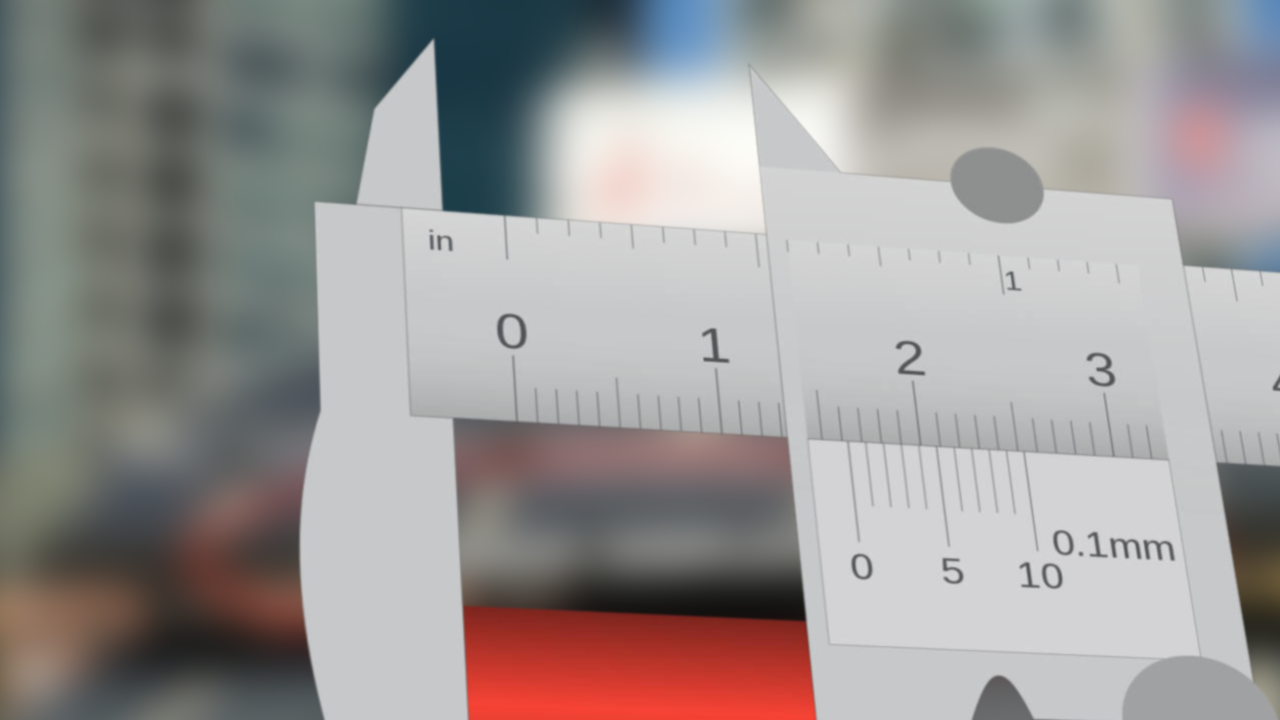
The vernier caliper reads 16.3 mm
